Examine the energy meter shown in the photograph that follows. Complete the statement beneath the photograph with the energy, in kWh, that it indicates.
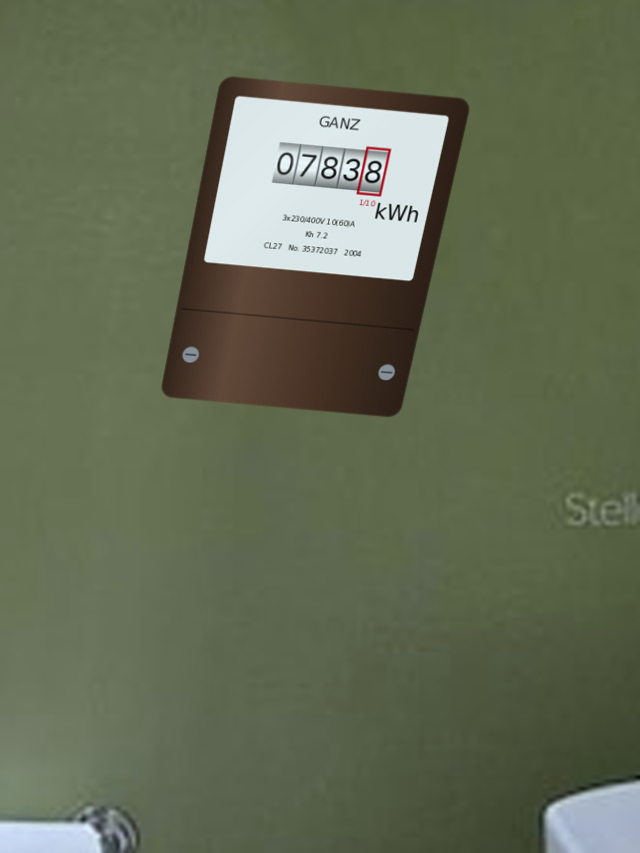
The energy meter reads 783.8 kWh
